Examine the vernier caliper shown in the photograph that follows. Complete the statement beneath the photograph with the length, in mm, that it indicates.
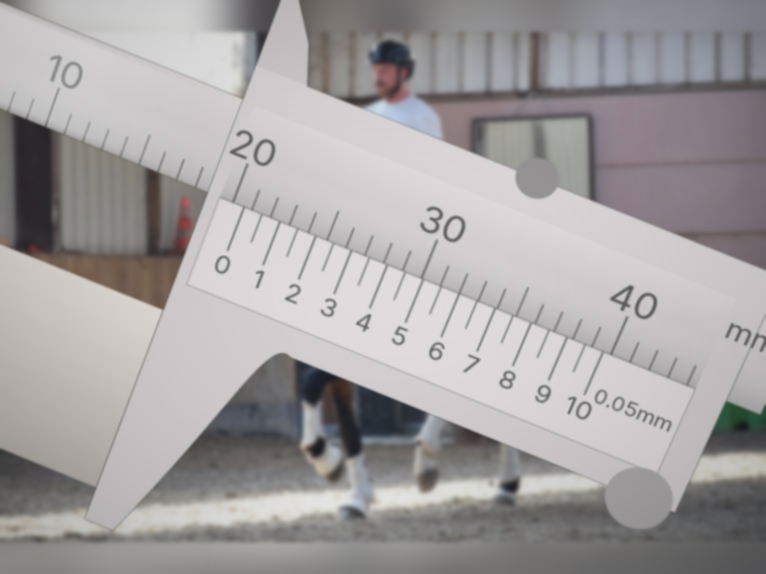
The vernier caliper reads 20.6 mm
